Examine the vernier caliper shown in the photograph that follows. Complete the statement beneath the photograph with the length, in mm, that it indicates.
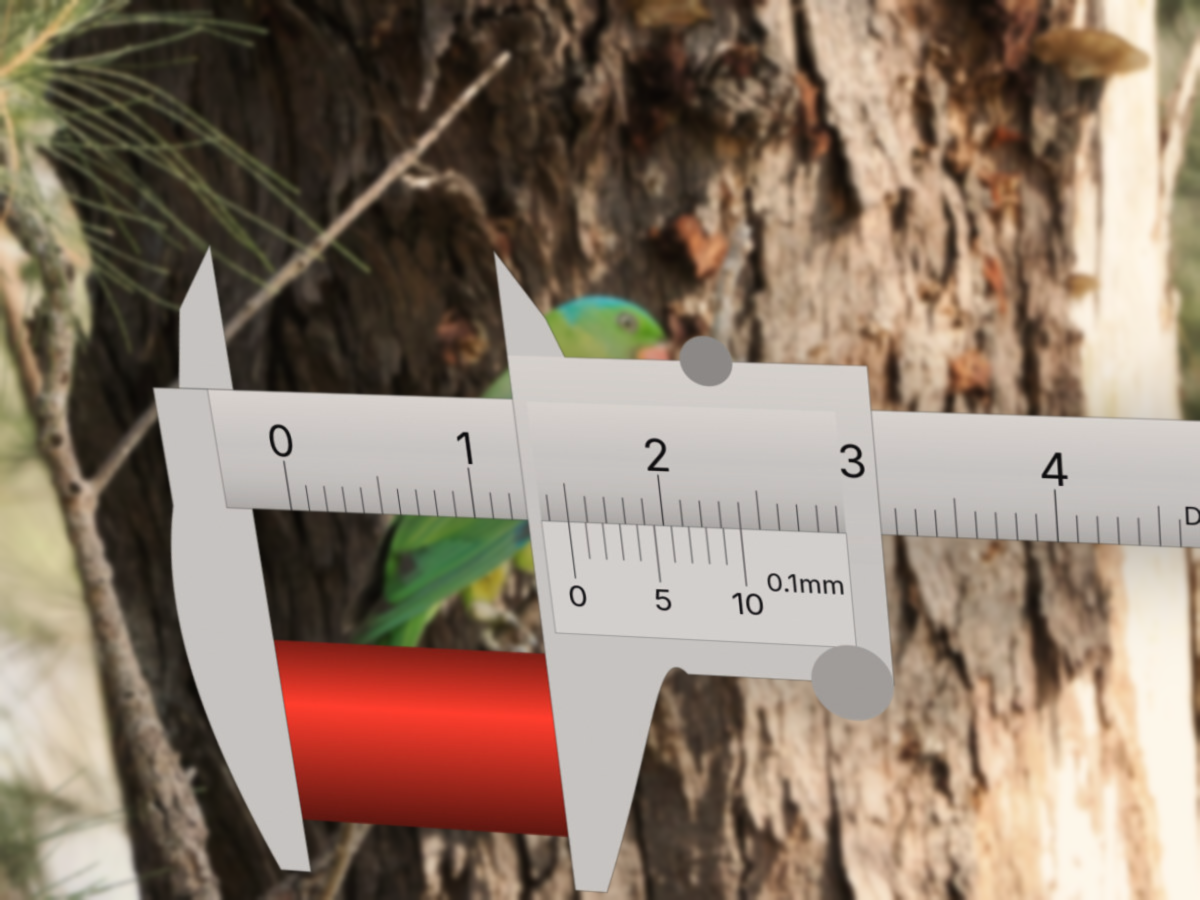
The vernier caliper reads 15.0 mm
